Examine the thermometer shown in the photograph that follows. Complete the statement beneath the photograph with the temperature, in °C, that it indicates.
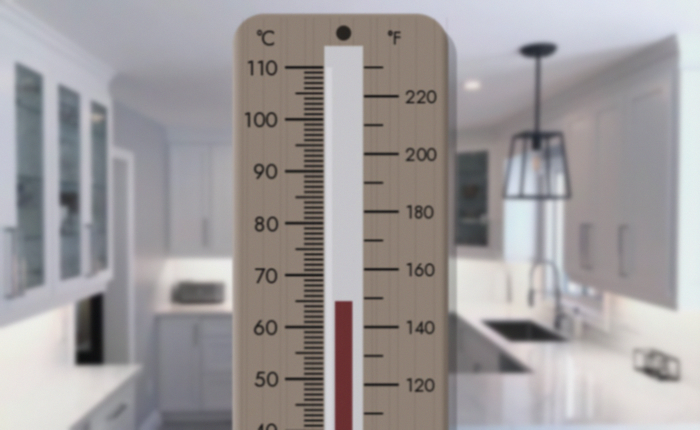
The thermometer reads 65 °C
